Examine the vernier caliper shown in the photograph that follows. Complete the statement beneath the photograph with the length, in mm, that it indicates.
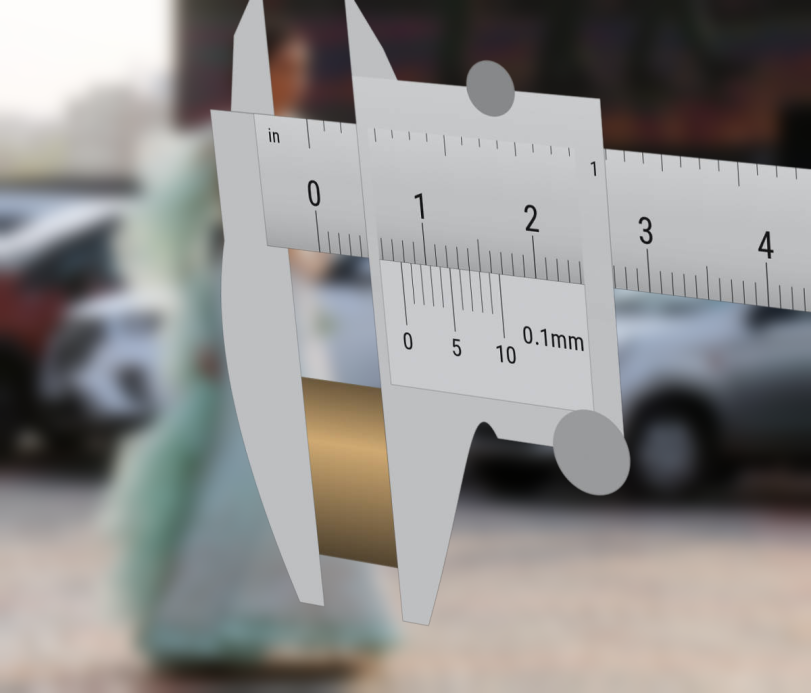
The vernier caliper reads 7.7 mm
